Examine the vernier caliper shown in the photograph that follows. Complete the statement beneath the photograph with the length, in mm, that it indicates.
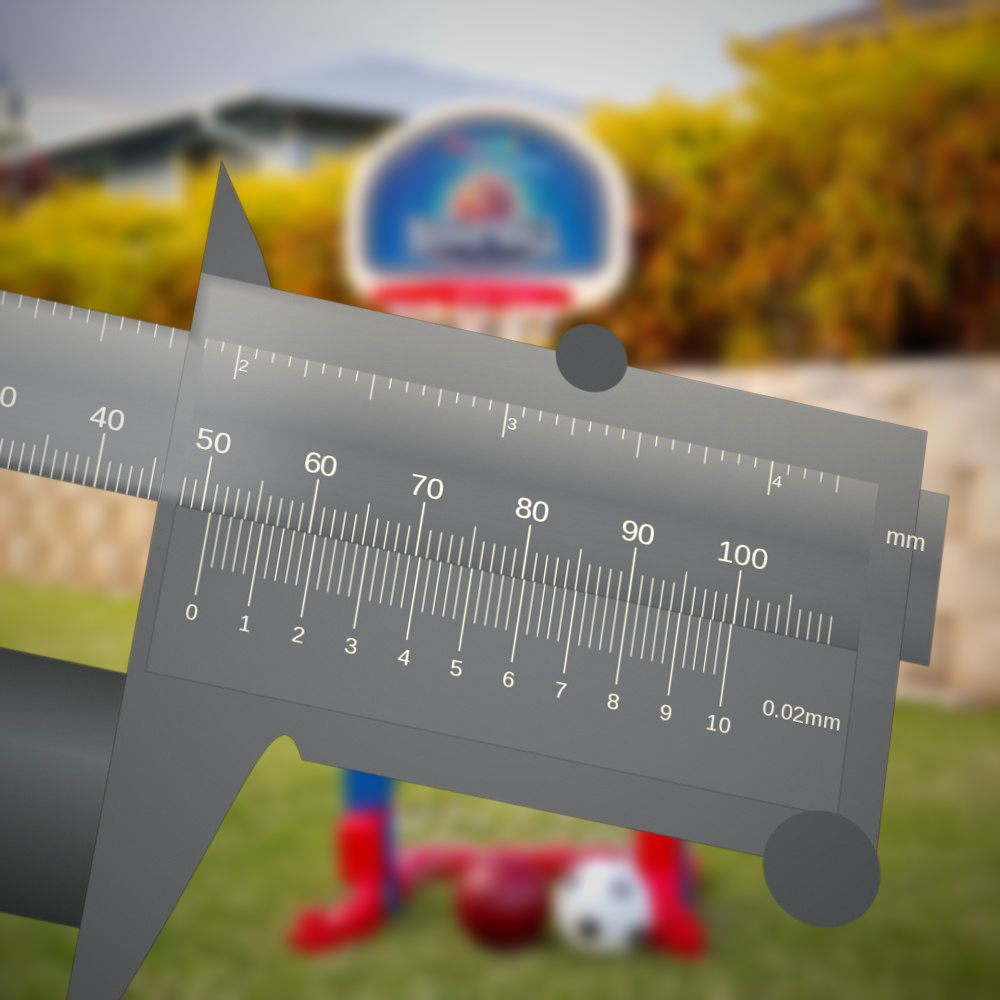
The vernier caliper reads 50.8 mm
